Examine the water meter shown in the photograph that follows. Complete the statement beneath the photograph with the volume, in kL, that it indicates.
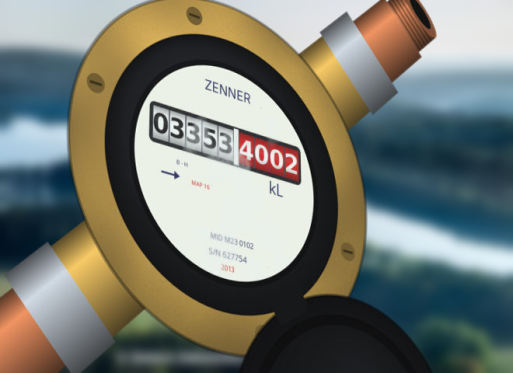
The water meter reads 3353.4002 kL
